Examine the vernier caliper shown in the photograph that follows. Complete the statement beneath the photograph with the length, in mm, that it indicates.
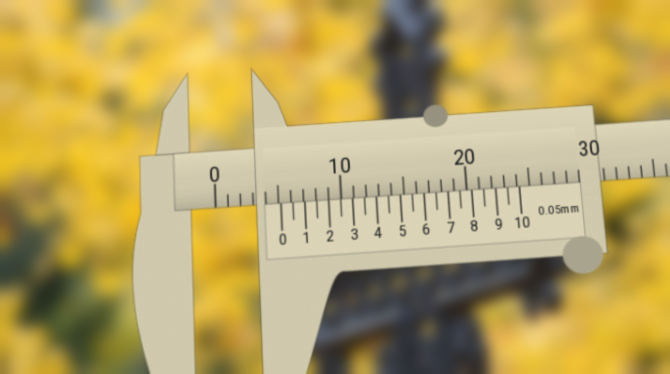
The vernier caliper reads 5.2 mm
